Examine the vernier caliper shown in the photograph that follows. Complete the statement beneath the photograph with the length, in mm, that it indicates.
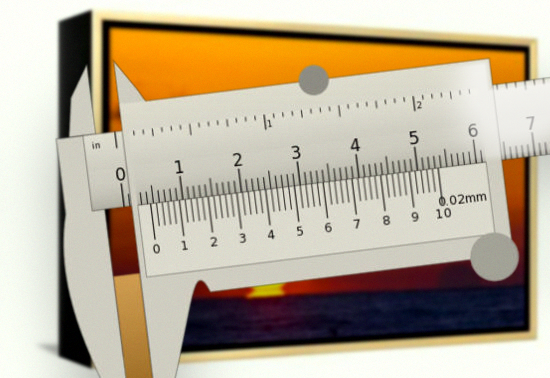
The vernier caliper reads 4.5 mm
